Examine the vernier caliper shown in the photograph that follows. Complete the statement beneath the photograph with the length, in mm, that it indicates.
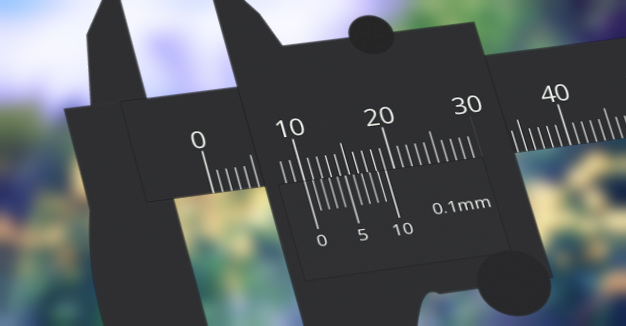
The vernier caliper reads 10.0 mm
